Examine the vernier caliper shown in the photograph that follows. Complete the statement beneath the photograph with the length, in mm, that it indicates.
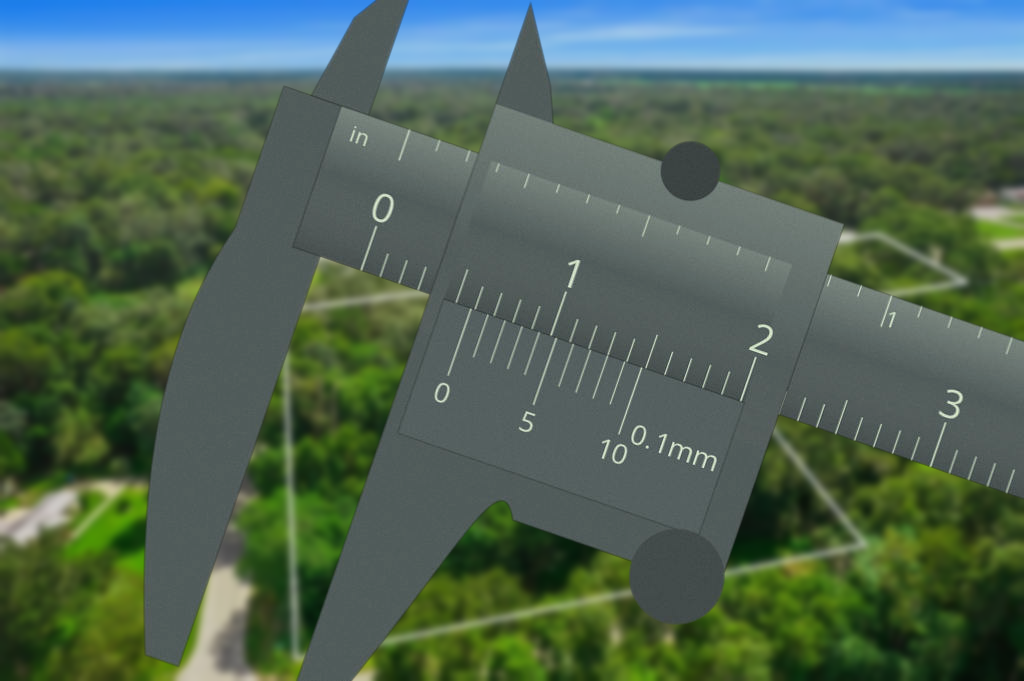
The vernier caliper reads 5.8 mm
